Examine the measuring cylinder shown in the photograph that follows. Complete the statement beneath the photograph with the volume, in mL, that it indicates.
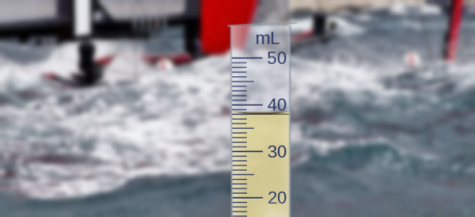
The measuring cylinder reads 38 mL
